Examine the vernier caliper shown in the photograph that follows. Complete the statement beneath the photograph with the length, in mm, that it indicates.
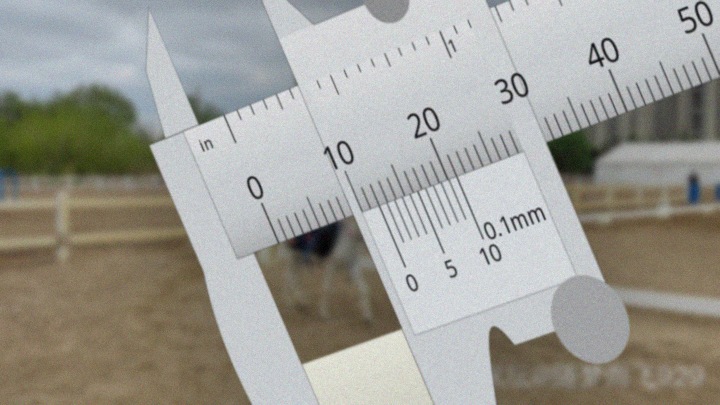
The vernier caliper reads 12.0 mm
